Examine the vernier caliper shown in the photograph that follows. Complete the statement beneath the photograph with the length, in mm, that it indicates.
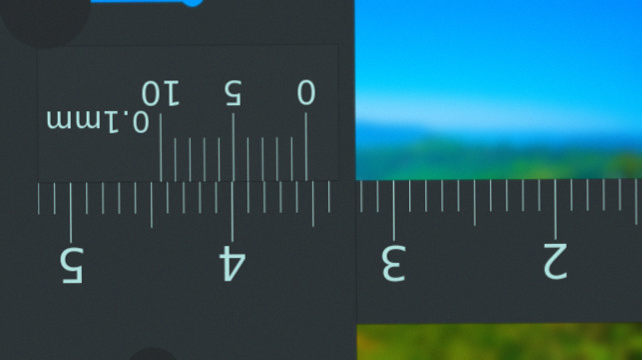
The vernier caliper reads 35.4 mm
